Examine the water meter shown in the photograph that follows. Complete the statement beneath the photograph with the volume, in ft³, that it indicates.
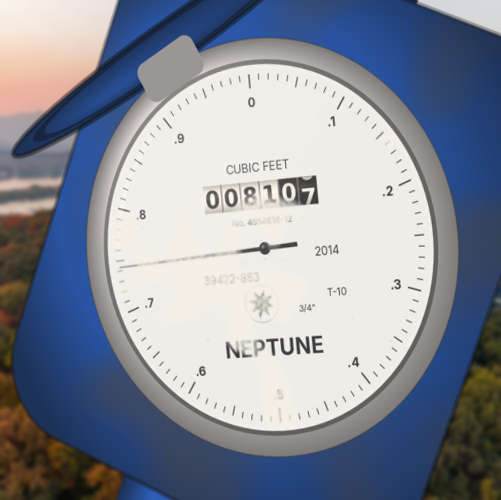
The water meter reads 8106.74 ft³
